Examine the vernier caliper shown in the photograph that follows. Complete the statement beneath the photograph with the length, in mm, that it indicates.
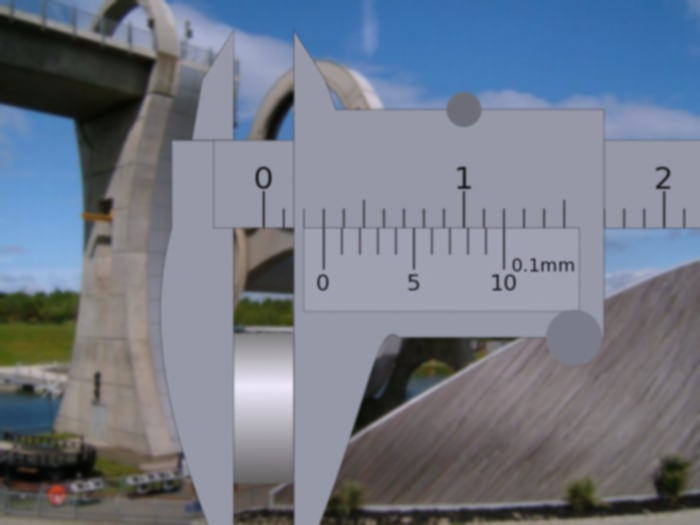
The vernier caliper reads 3.0 mm
